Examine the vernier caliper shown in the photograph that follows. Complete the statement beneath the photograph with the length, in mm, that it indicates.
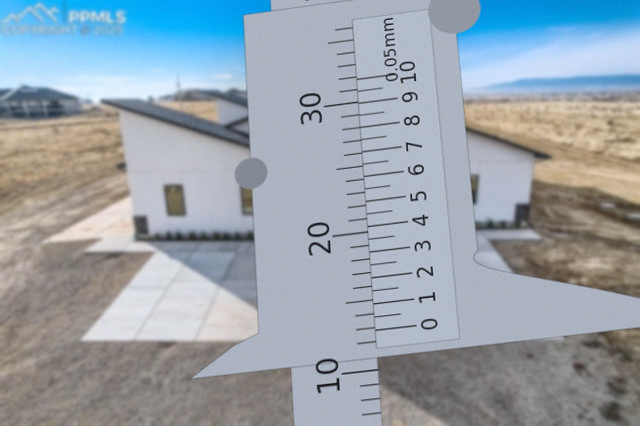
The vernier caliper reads 12.8 mm
